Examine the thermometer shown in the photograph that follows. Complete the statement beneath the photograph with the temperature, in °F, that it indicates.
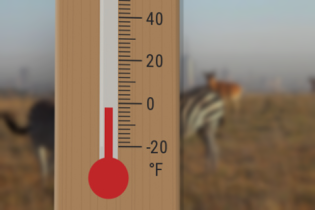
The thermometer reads -2 °F
